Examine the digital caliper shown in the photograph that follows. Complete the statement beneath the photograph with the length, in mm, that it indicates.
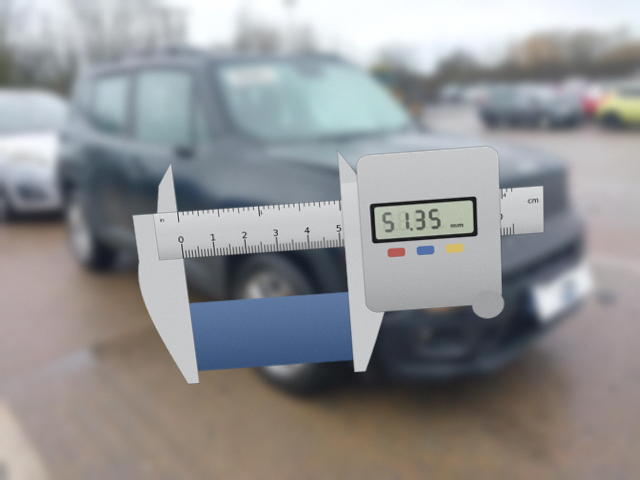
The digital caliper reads 51.35 mm
